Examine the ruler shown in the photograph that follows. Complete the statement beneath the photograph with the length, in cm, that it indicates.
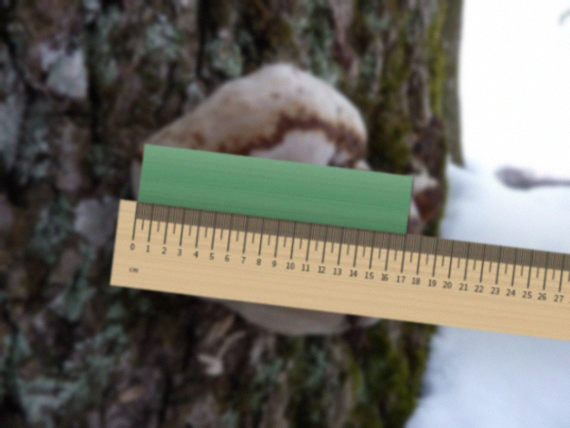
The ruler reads 17 cm
